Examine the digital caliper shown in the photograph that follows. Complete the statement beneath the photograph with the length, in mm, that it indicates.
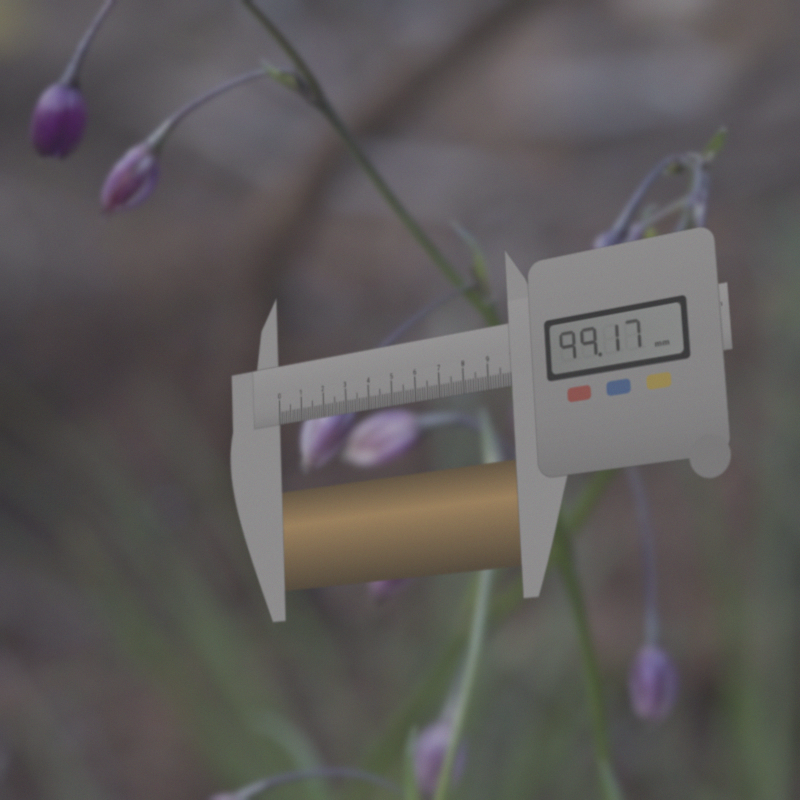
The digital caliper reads 99.17 mm
